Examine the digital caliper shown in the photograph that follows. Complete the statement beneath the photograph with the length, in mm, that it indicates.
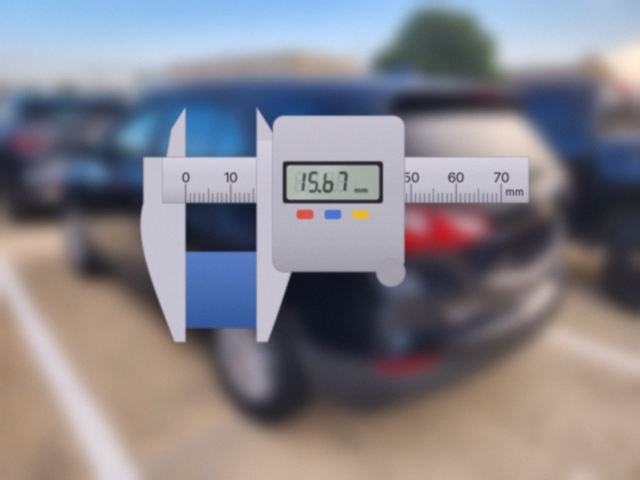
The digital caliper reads 15.67 mm
